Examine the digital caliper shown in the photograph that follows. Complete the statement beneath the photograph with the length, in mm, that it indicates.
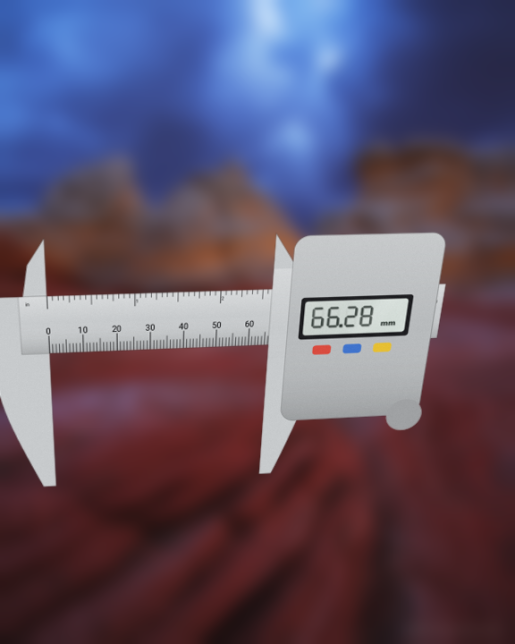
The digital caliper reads 66.28 mm
